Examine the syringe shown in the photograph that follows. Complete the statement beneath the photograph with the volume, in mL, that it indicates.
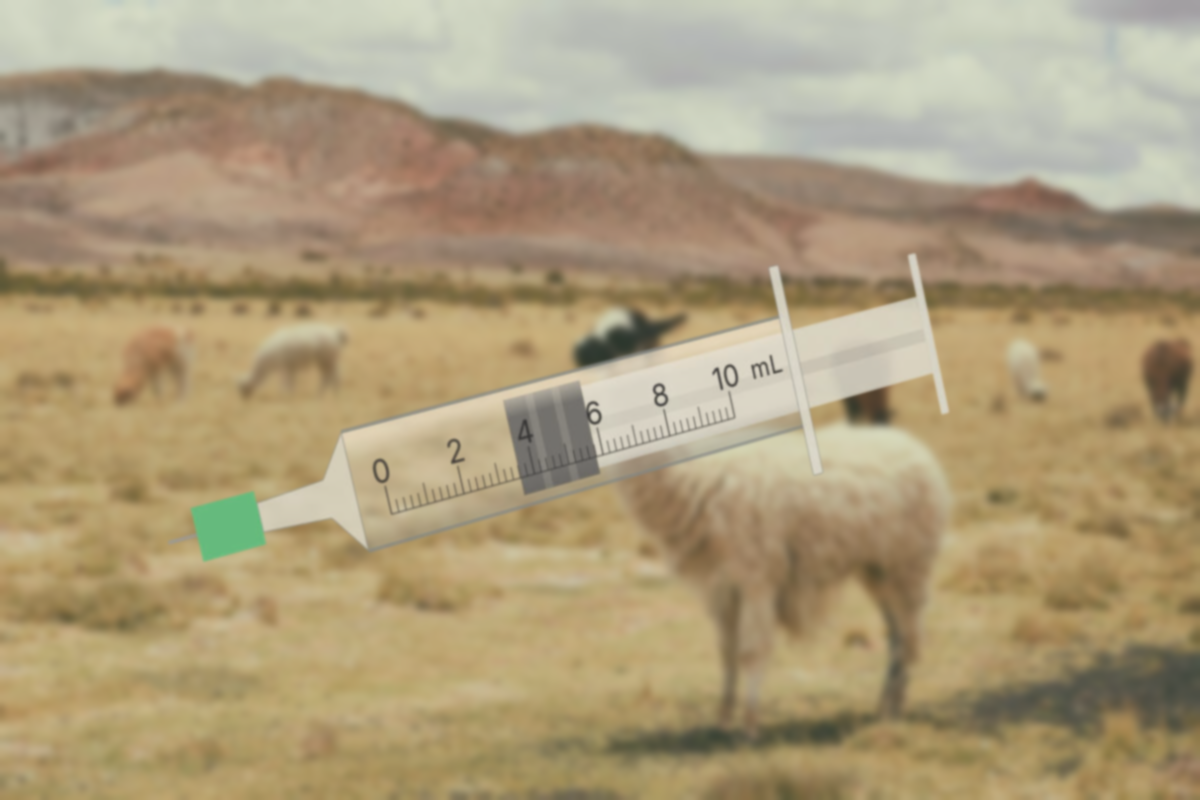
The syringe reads 3.6 mL
